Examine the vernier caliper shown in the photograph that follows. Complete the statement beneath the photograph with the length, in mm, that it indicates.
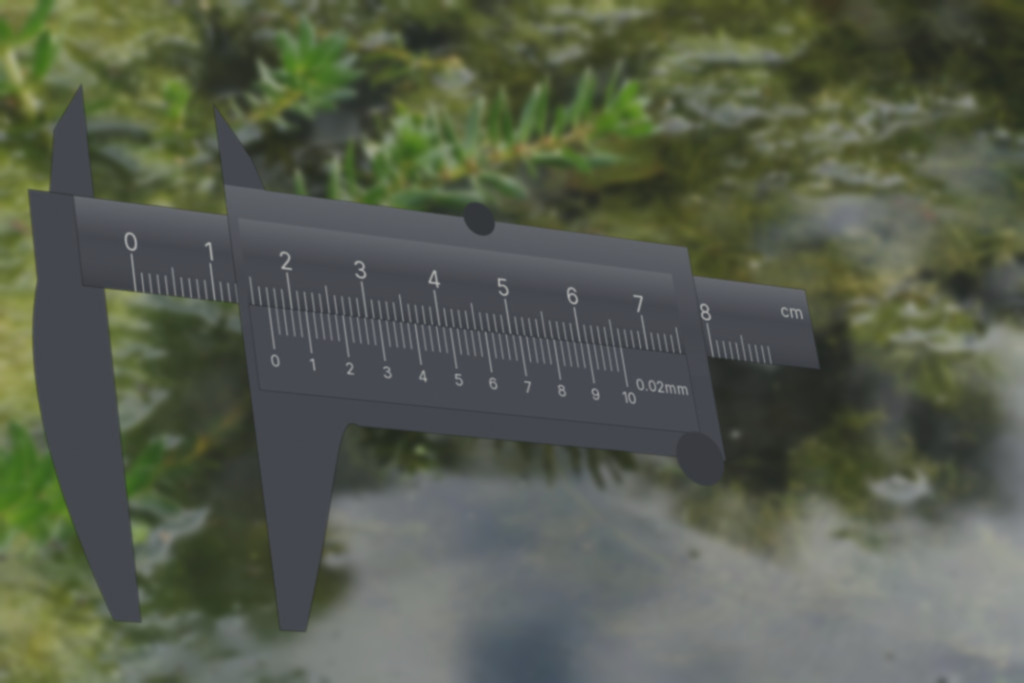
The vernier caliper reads 17.0 mm
